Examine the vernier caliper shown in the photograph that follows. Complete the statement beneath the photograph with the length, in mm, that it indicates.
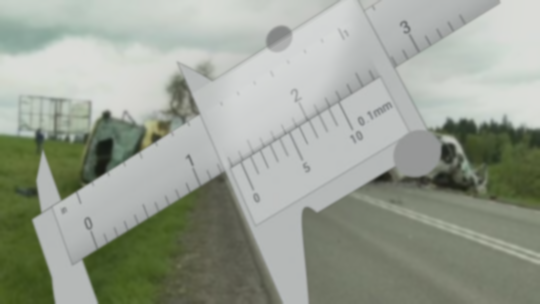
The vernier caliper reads 13.8 mm
